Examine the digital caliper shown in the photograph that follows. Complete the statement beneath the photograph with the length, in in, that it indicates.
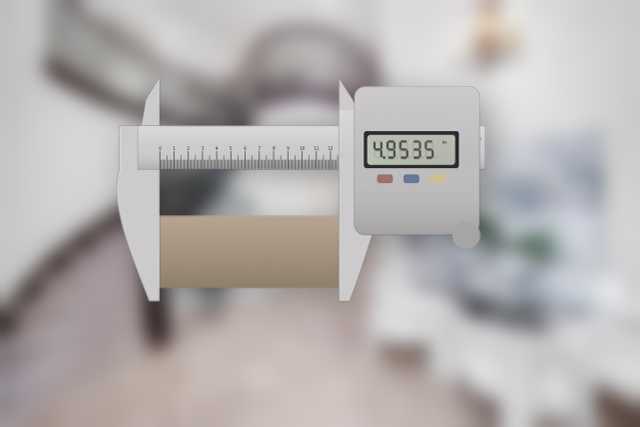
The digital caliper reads 4.9535 in
